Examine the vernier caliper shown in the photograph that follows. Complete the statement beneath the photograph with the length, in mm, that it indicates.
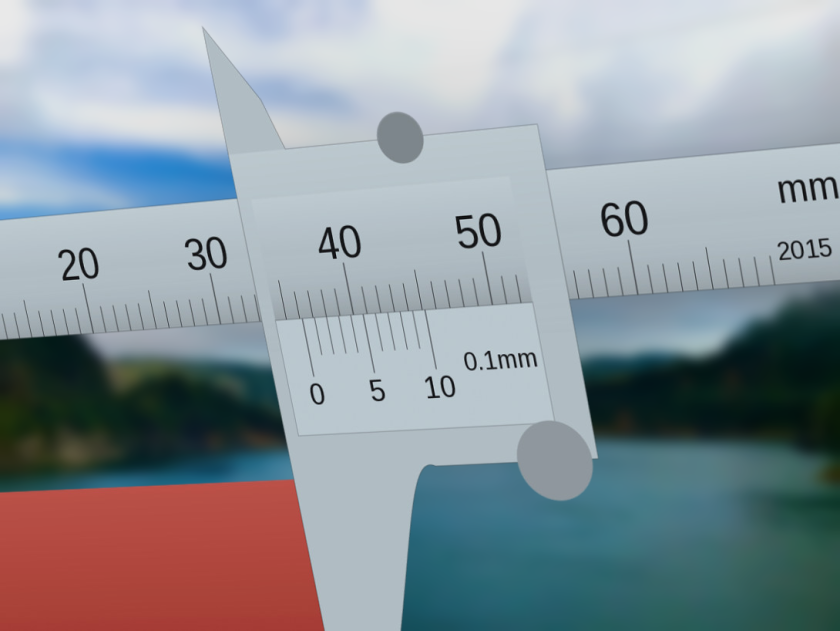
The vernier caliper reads 36.2 mm
